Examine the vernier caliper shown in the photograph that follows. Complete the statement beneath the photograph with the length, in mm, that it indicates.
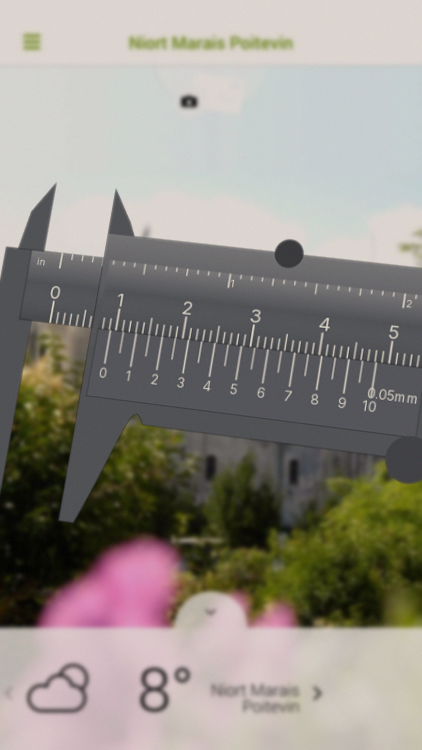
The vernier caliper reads 9.2 mm
